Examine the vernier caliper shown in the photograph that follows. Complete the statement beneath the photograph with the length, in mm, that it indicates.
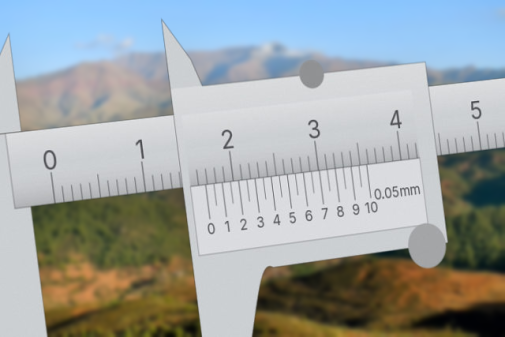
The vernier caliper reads 16.8 mm
